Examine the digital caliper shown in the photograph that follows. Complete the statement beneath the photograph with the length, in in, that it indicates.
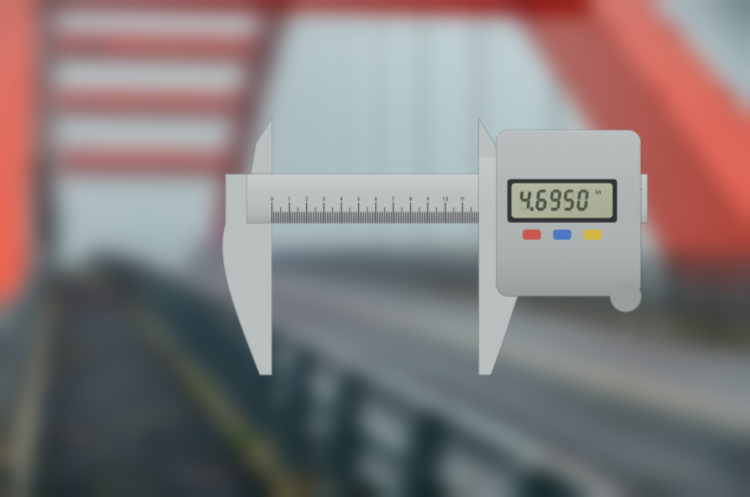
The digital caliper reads 4.6950 in
